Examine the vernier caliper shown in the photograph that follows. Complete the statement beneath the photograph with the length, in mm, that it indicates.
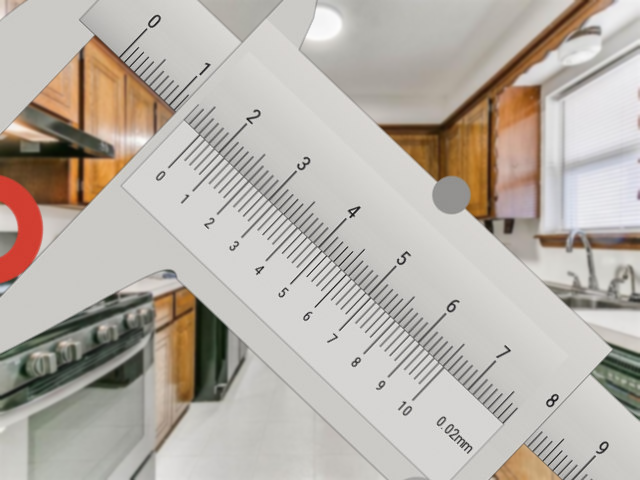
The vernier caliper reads 16.2 mm
